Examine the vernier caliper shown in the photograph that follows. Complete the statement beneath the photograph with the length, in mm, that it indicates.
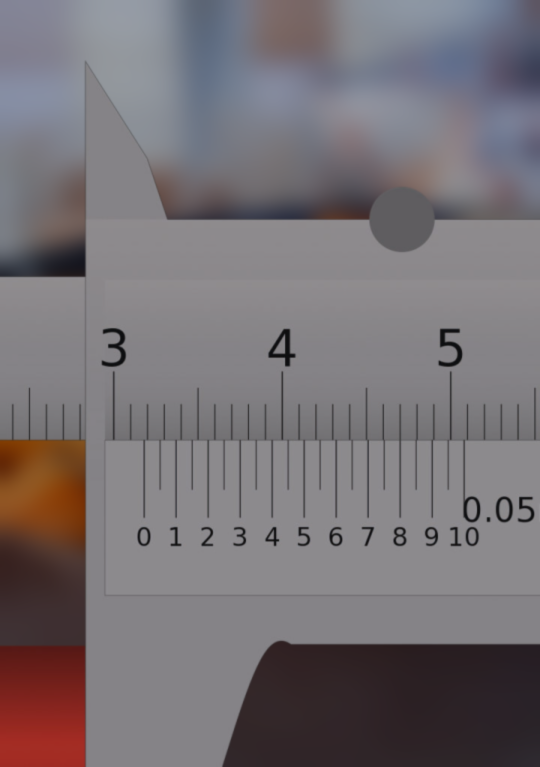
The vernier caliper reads 31.8 mm
